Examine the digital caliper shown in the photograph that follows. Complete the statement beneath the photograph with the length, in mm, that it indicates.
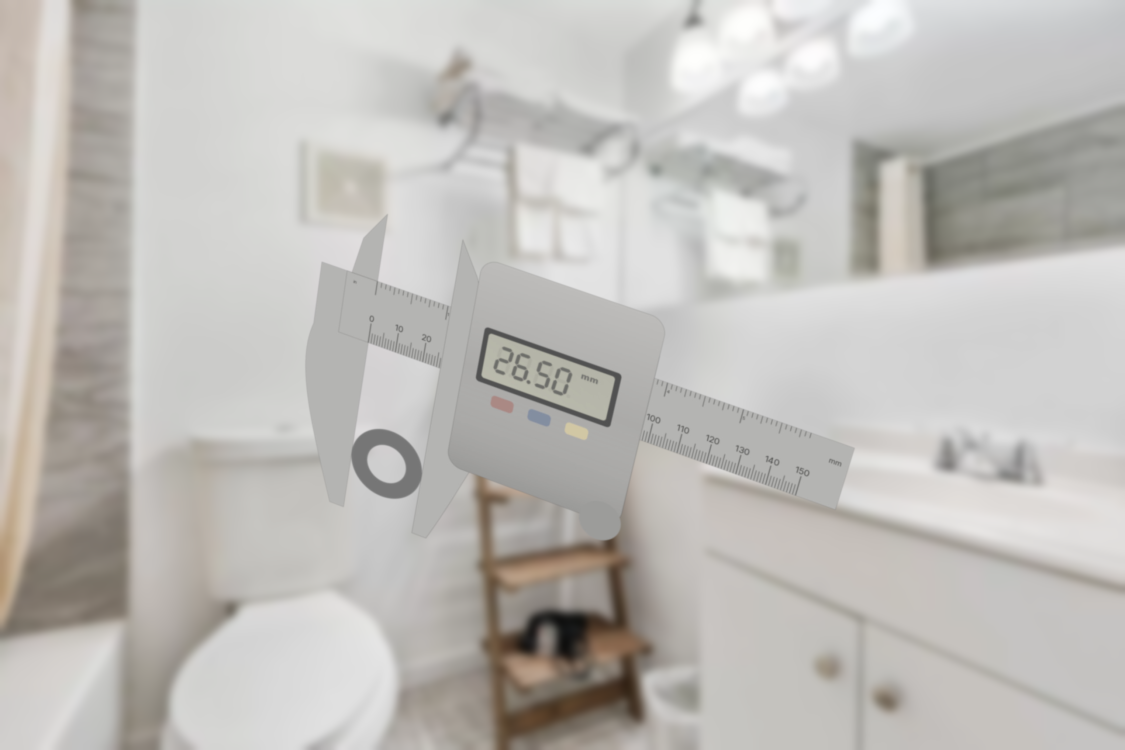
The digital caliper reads 26.50 mm
